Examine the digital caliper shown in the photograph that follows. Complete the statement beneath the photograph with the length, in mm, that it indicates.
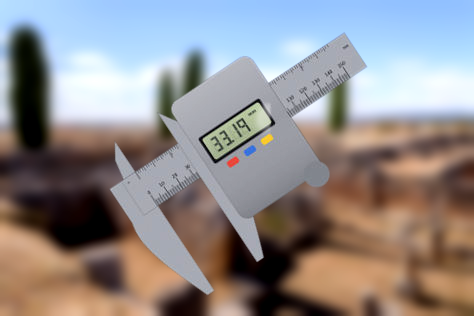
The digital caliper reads 33.19 mm
